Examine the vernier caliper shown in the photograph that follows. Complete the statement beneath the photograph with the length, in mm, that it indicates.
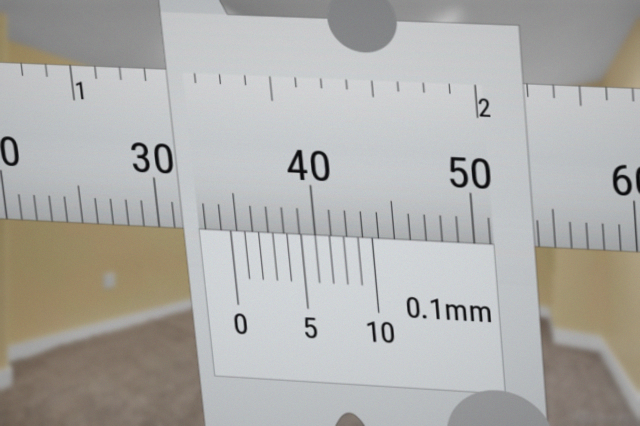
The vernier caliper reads 34.6 mm
